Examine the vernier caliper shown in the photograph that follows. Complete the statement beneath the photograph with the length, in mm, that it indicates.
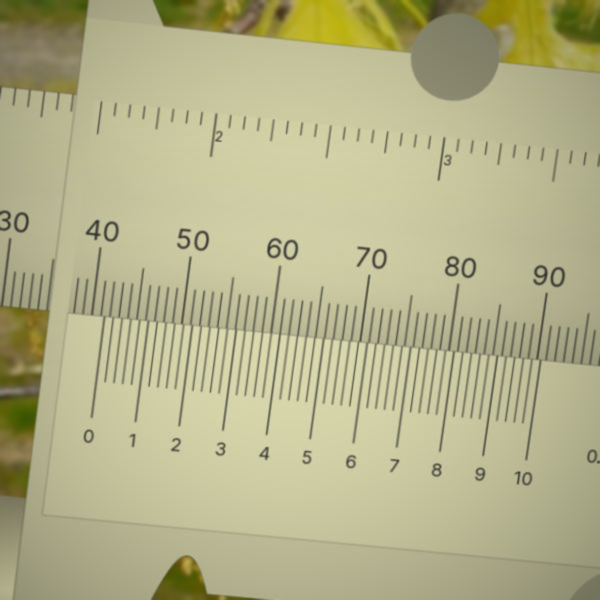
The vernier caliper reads 41.4 mm
